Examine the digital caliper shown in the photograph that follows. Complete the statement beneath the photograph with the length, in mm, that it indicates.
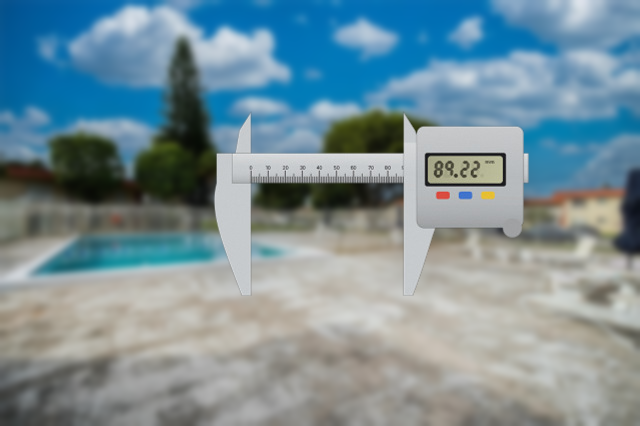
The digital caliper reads 89.22 mm
